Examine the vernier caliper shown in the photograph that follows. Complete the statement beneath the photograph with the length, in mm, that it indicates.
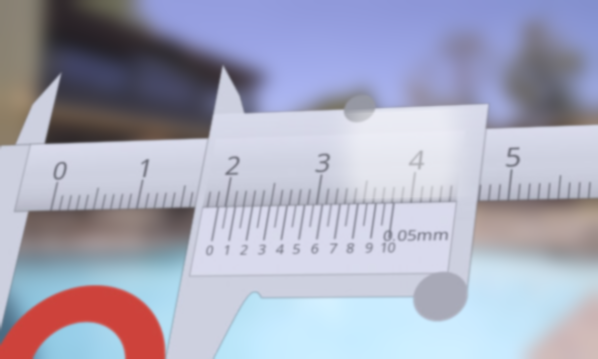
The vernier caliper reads 19.2 mm
